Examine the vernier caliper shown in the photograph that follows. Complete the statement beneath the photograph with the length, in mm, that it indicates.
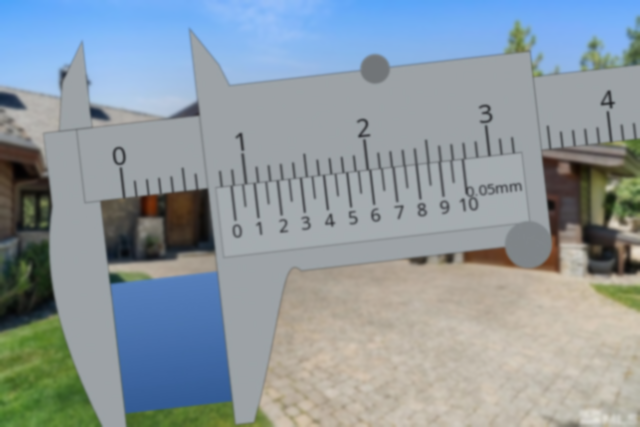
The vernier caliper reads 8.8 mm
